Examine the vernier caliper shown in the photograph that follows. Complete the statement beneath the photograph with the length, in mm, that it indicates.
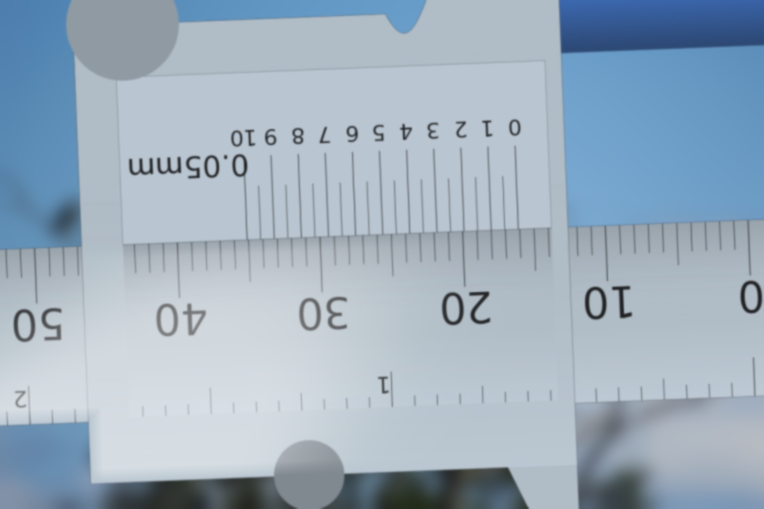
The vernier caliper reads 16.1 mm
